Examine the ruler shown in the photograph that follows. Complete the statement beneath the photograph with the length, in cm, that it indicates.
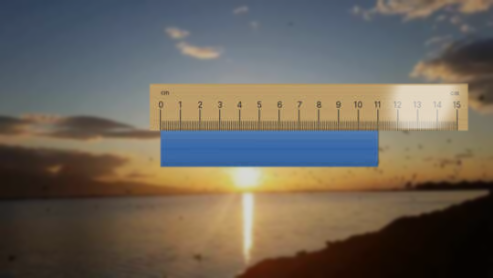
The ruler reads 11 cm
